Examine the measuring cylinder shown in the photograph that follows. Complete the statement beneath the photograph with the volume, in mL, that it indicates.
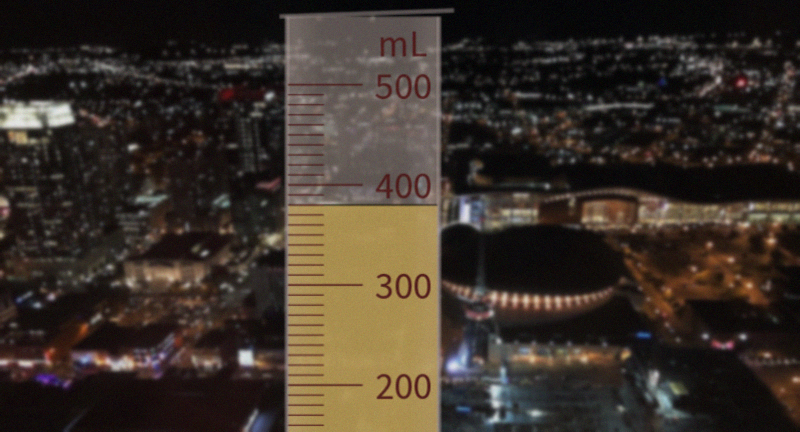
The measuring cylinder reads 380 mL
